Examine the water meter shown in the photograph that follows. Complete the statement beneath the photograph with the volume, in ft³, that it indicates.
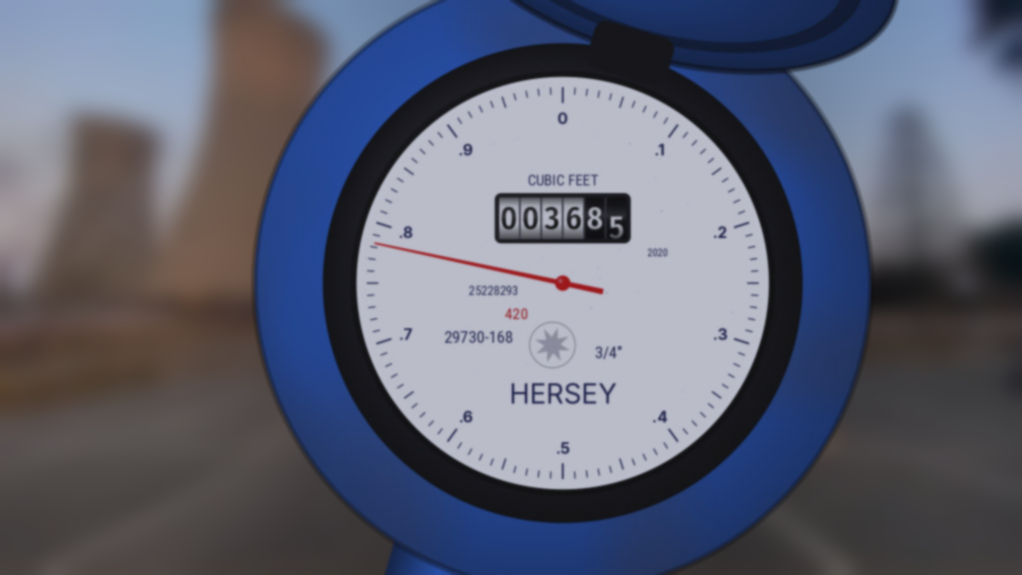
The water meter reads 3684.78 ft³
